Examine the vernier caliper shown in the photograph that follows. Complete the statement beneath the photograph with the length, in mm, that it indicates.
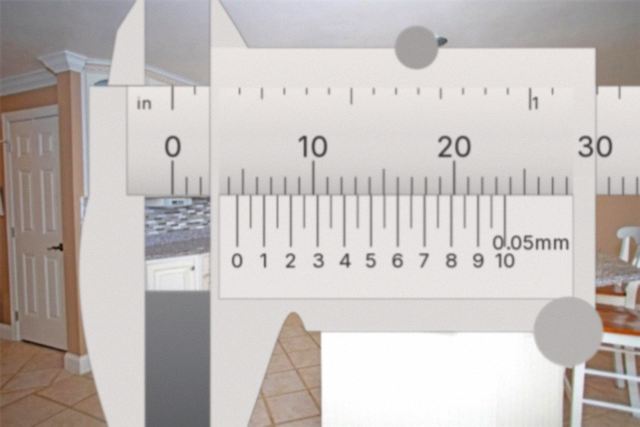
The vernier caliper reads 4.6 mm
